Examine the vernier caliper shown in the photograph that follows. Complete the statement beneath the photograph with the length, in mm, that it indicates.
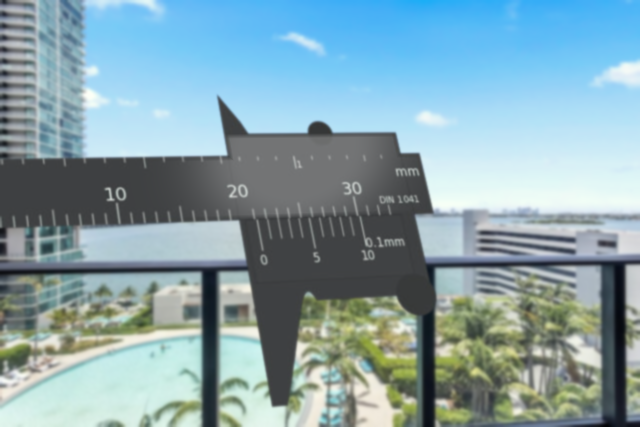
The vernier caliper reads 21.2 mm
